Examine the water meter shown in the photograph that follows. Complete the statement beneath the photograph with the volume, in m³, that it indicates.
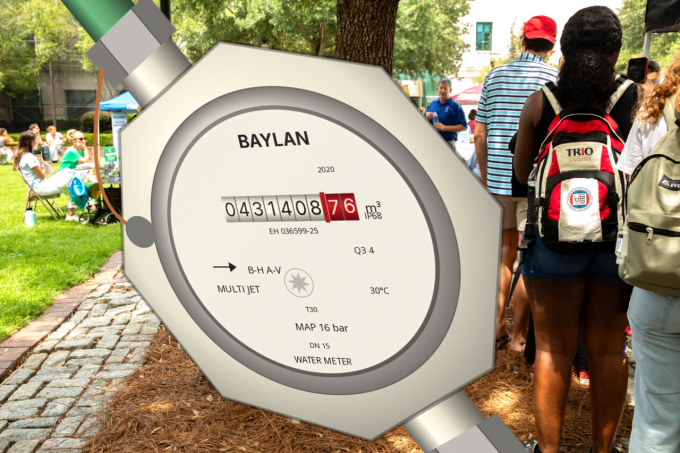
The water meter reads 431408.76 m³
